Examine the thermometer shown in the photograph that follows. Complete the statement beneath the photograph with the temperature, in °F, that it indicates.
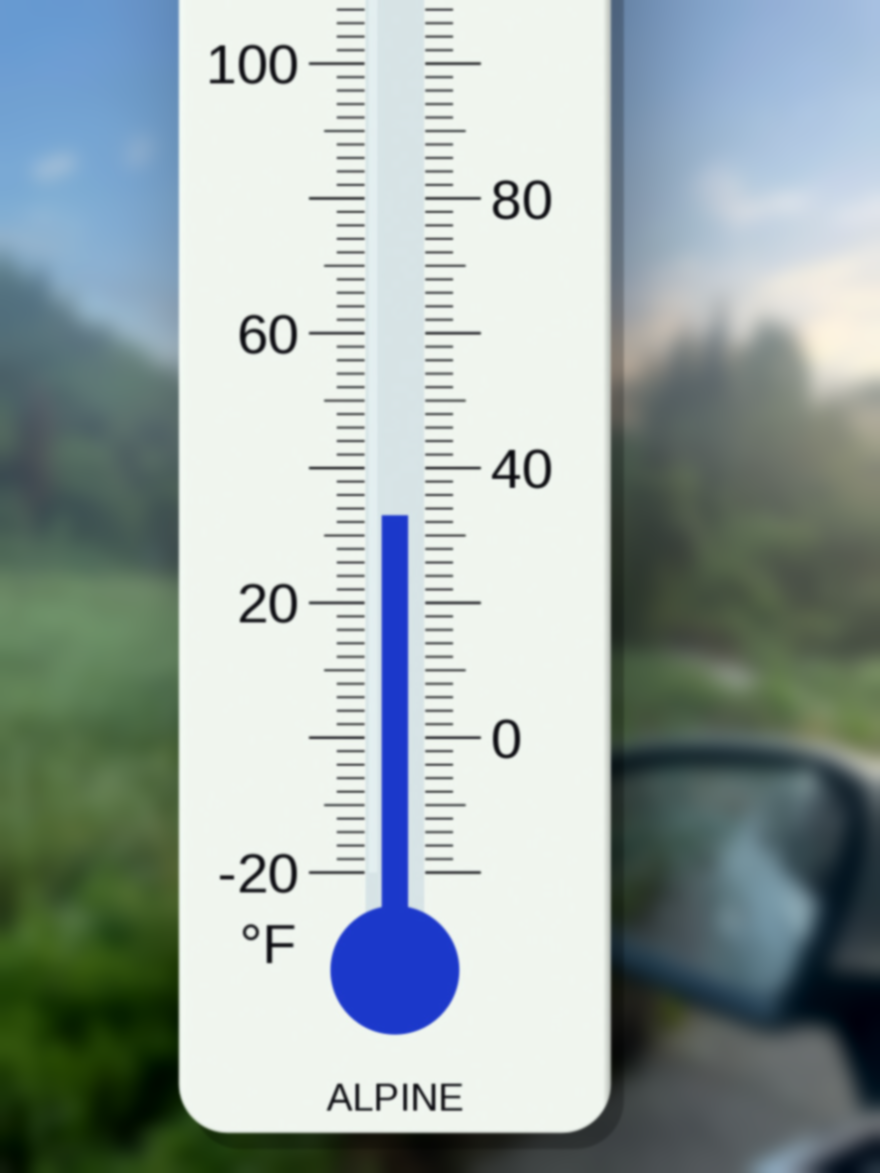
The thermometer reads 33 °F
